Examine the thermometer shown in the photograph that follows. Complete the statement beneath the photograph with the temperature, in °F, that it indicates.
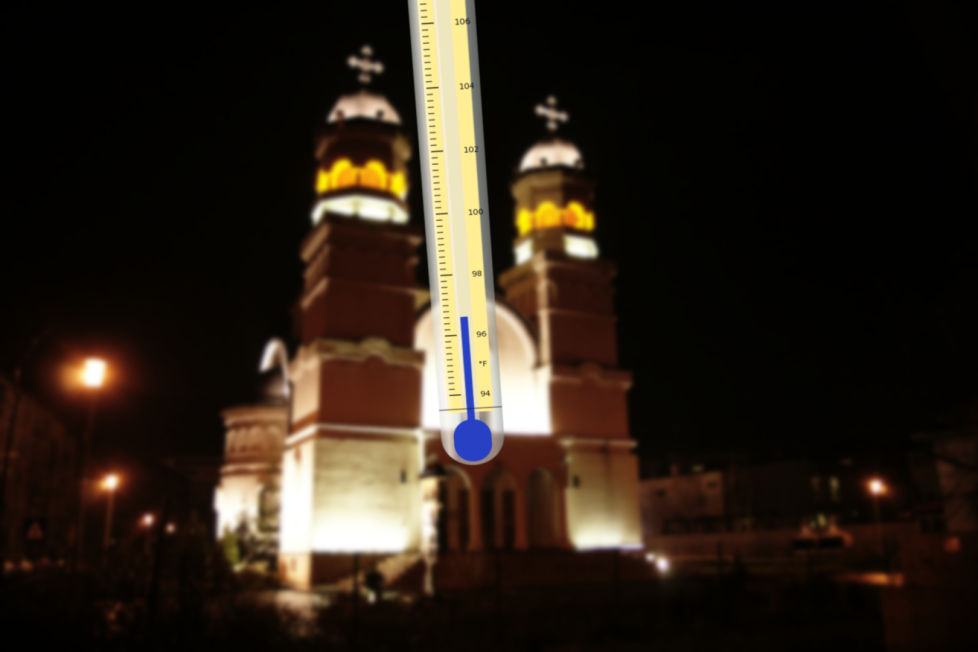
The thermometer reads 96.6 °F
